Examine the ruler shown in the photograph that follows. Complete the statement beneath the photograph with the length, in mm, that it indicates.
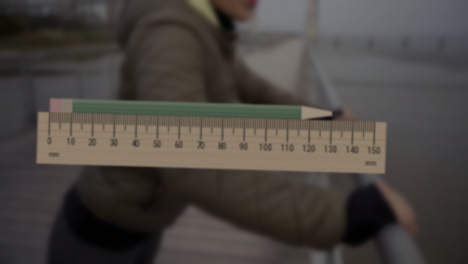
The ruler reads 135 mm
